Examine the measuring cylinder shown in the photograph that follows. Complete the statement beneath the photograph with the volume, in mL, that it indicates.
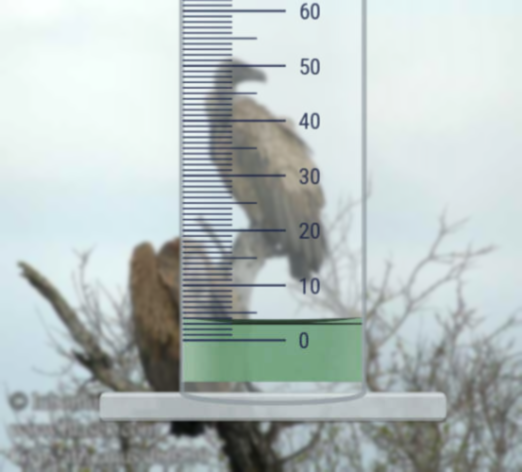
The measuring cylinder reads 3 mL
